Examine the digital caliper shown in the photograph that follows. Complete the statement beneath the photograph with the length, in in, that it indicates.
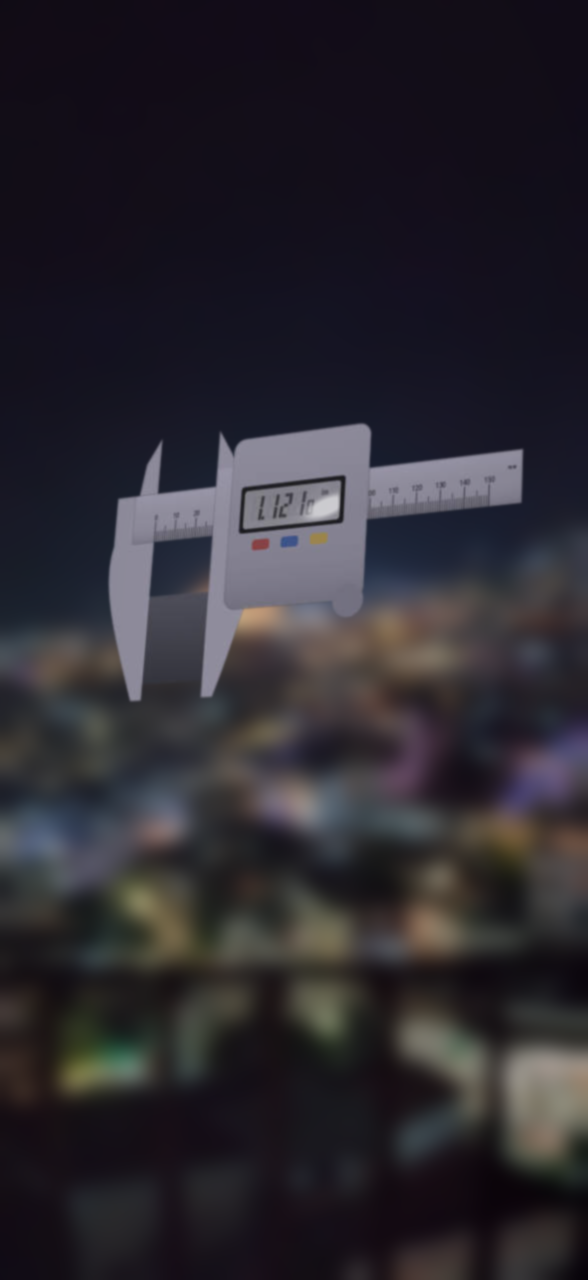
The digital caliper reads 1.1210 in
